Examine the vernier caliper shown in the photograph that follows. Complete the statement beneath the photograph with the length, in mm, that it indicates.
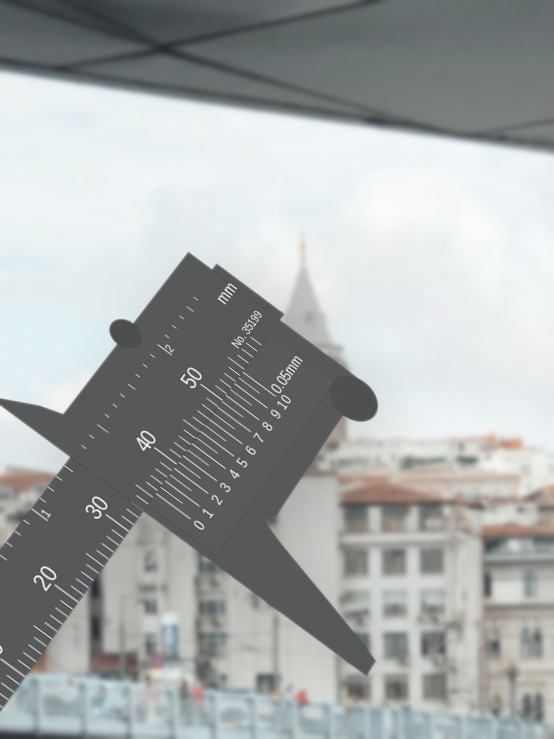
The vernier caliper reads 35.6 mm
